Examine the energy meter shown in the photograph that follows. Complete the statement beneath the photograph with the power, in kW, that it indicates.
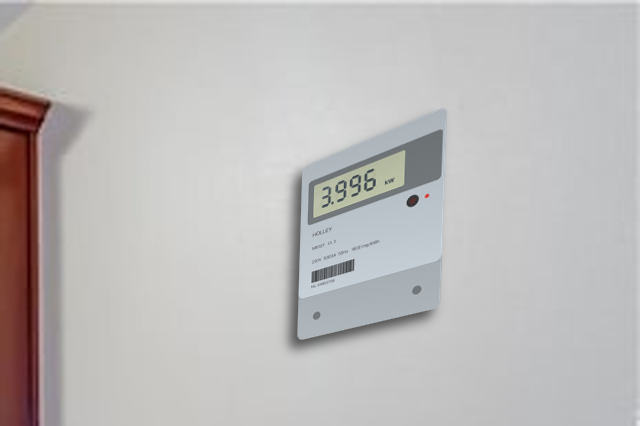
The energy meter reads 3.996 kW
